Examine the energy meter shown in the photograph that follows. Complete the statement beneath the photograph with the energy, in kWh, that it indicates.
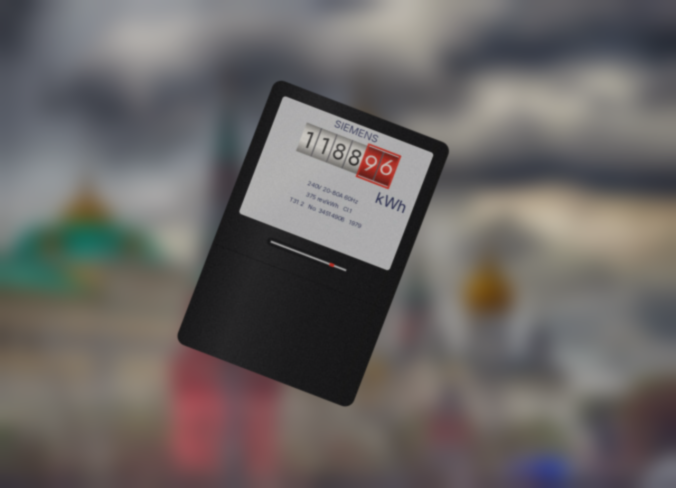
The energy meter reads 1188.96 kWh
